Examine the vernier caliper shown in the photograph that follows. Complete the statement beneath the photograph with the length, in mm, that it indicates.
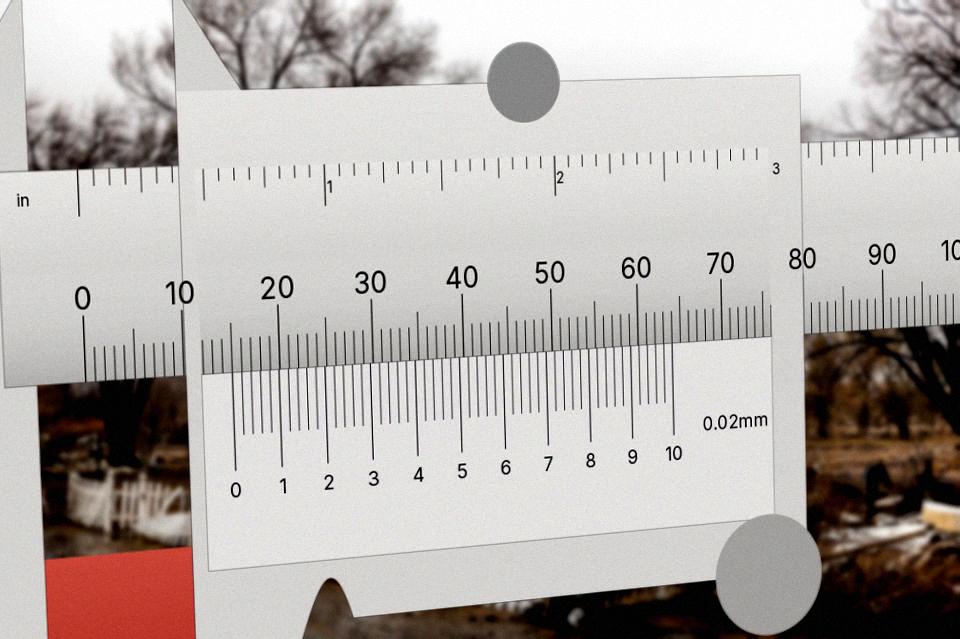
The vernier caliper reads 15.0 mm
